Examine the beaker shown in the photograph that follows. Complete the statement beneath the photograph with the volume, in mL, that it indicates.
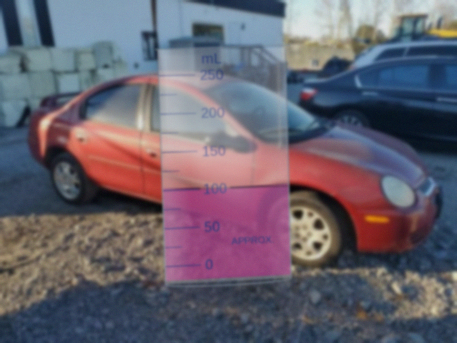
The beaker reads 100 mL
